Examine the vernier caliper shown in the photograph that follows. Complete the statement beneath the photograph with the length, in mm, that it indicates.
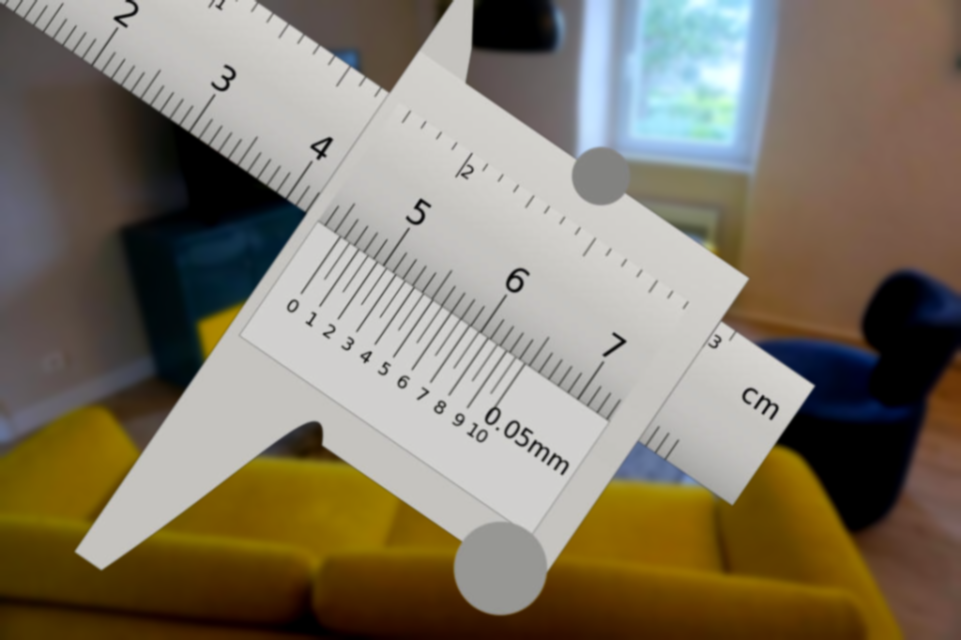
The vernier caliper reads 45.6 mm
